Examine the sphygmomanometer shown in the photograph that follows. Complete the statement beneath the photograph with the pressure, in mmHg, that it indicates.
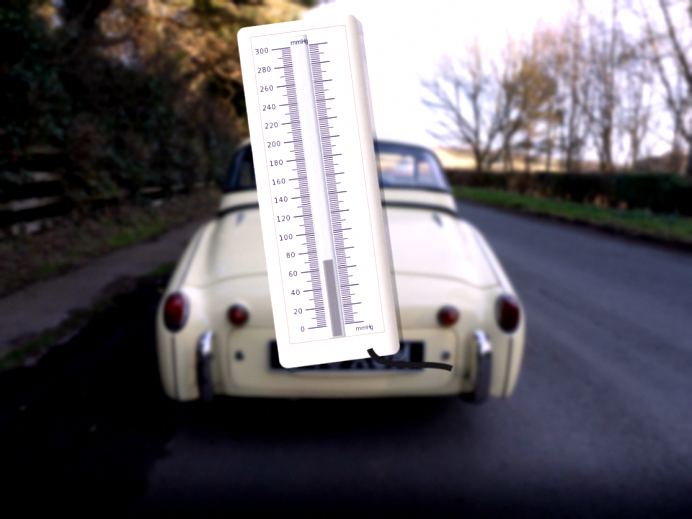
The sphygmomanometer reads 70 mmHg
